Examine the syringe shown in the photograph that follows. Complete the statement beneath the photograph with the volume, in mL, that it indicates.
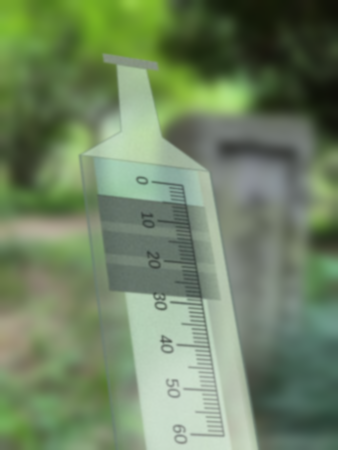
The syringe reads 5 mL
